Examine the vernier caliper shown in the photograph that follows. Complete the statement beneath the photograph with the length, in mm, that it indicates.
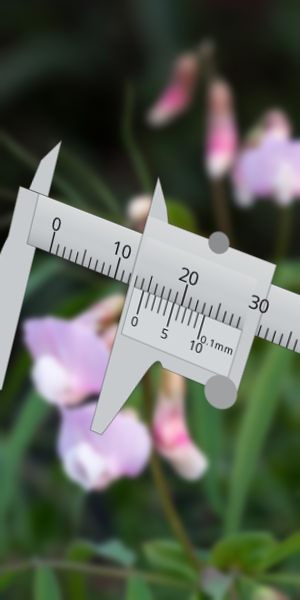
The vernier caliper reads 14.4 mm
